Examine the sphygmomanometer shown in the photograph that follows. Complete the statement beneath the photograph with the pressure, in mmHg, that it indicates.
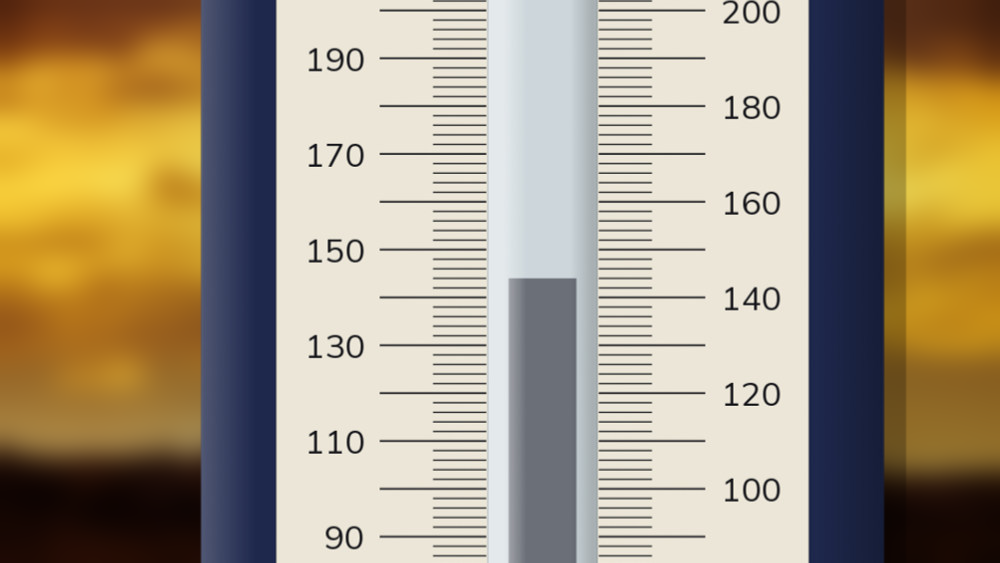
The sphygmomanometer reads 144 mmHg
